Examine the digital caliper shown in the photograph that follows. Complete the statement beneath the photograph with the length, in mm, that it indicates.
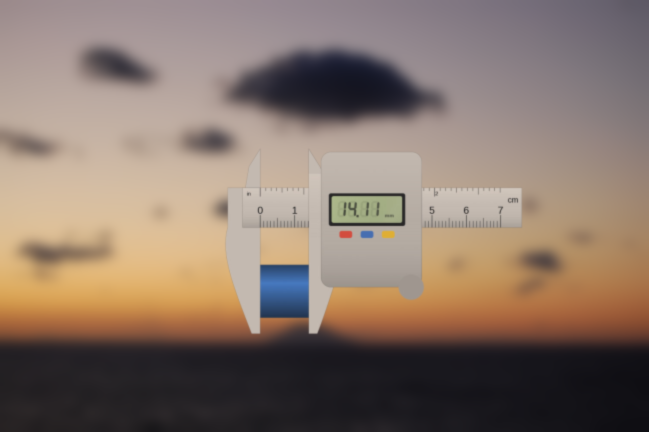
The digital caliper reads 14.11 mm
